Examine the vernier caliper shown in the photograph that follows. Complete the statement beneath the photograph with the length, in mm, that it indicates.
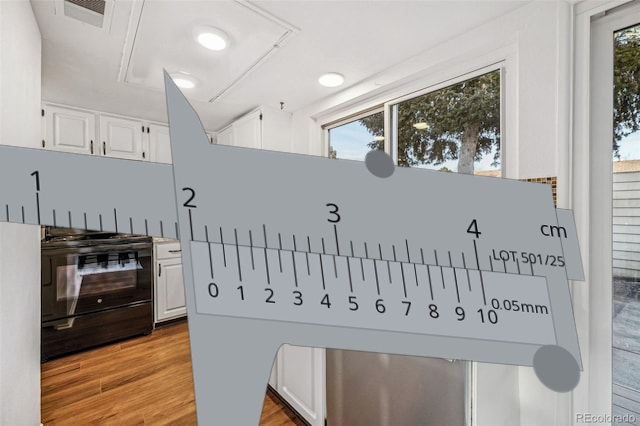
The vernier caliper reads 21.1 mm
